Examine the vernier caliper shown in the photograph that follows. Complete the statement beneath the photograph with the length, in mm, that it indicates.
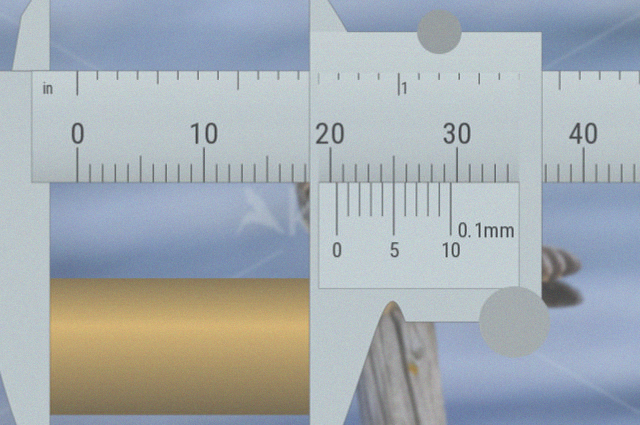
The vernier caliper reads 20.5 mm
